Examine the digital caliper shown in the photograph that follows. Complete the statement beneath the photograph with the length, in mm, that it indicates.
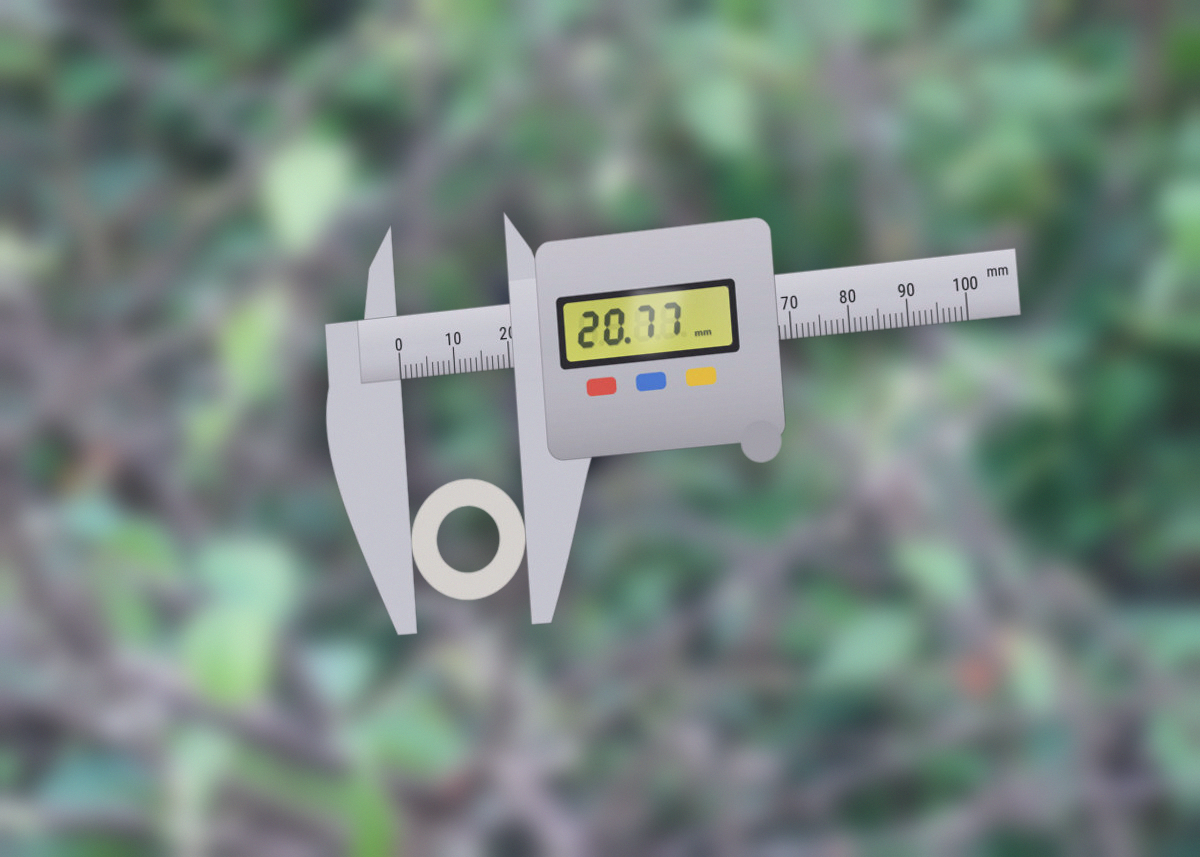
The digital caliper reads 20.77 mm
